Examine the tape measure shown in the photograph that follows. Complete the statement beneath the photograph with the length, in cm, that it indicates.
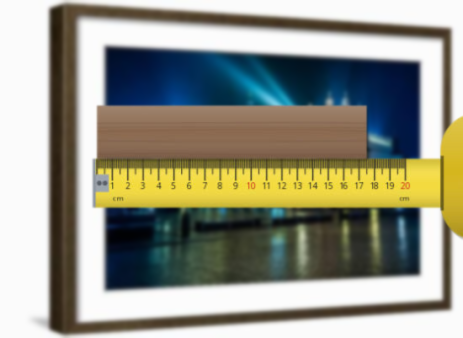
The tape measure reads 17.5 cm
